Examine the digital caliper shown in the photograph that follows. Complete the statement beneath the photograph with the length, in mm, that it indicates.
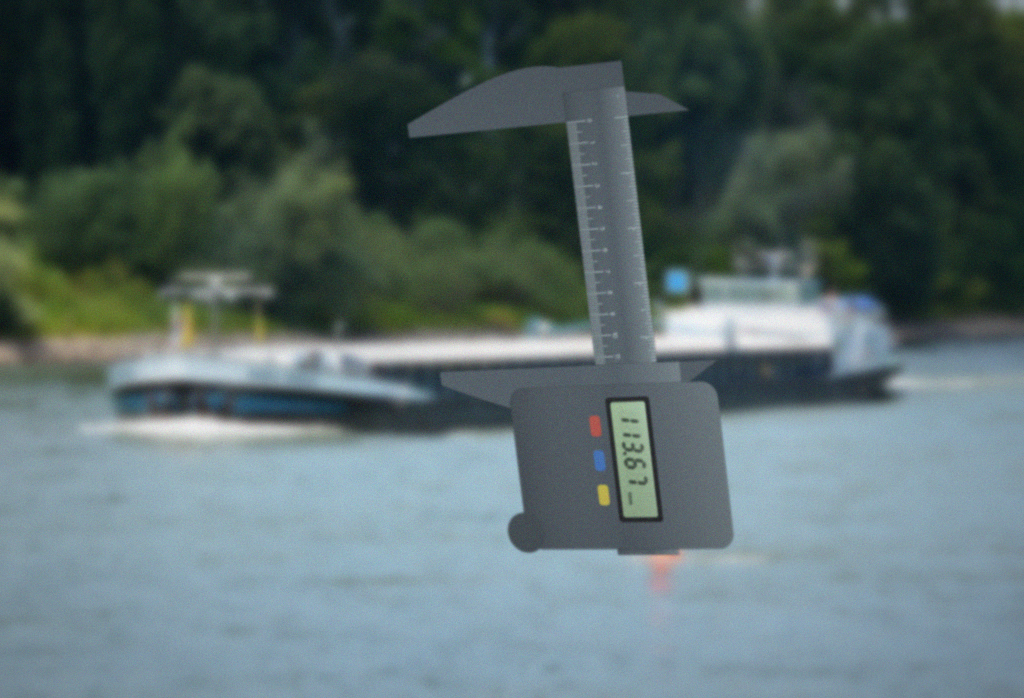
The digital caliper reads 113.67 mm
